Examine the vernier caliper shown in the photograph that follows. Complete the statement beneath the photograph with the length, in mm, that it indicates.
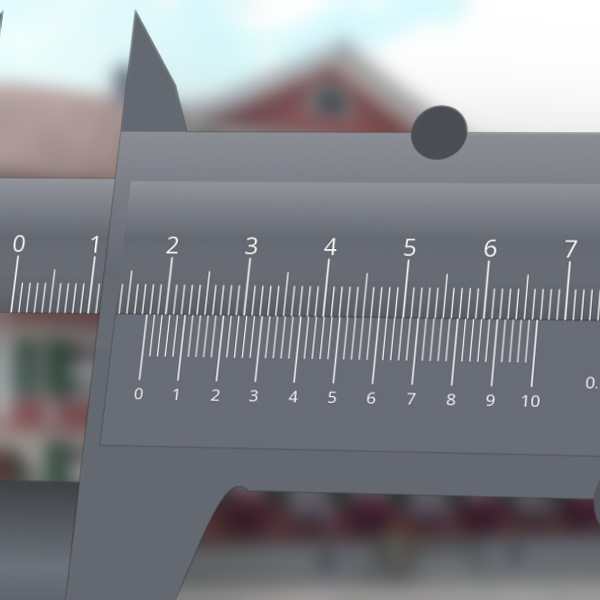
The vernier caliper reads 17.6 mm
